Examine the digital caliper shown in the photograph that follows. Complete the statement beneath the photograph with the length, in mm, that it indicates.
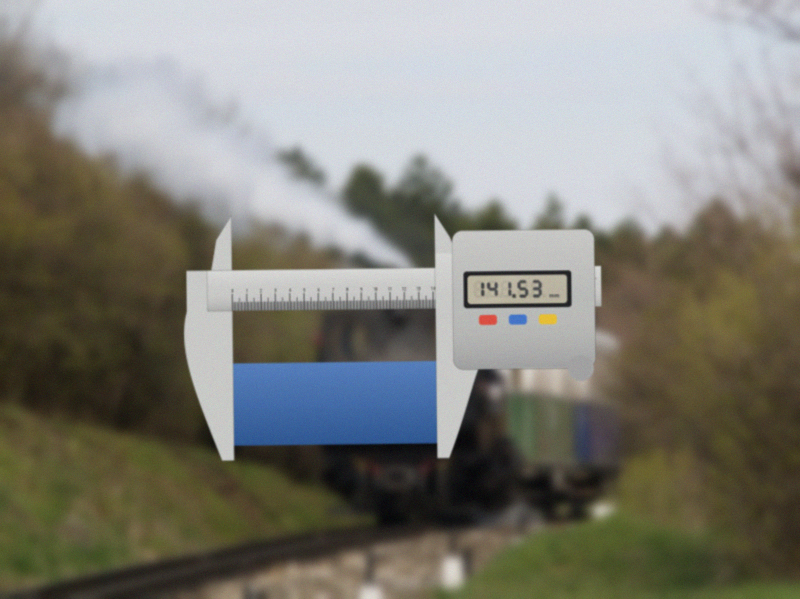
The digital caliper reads 141.53 mm
